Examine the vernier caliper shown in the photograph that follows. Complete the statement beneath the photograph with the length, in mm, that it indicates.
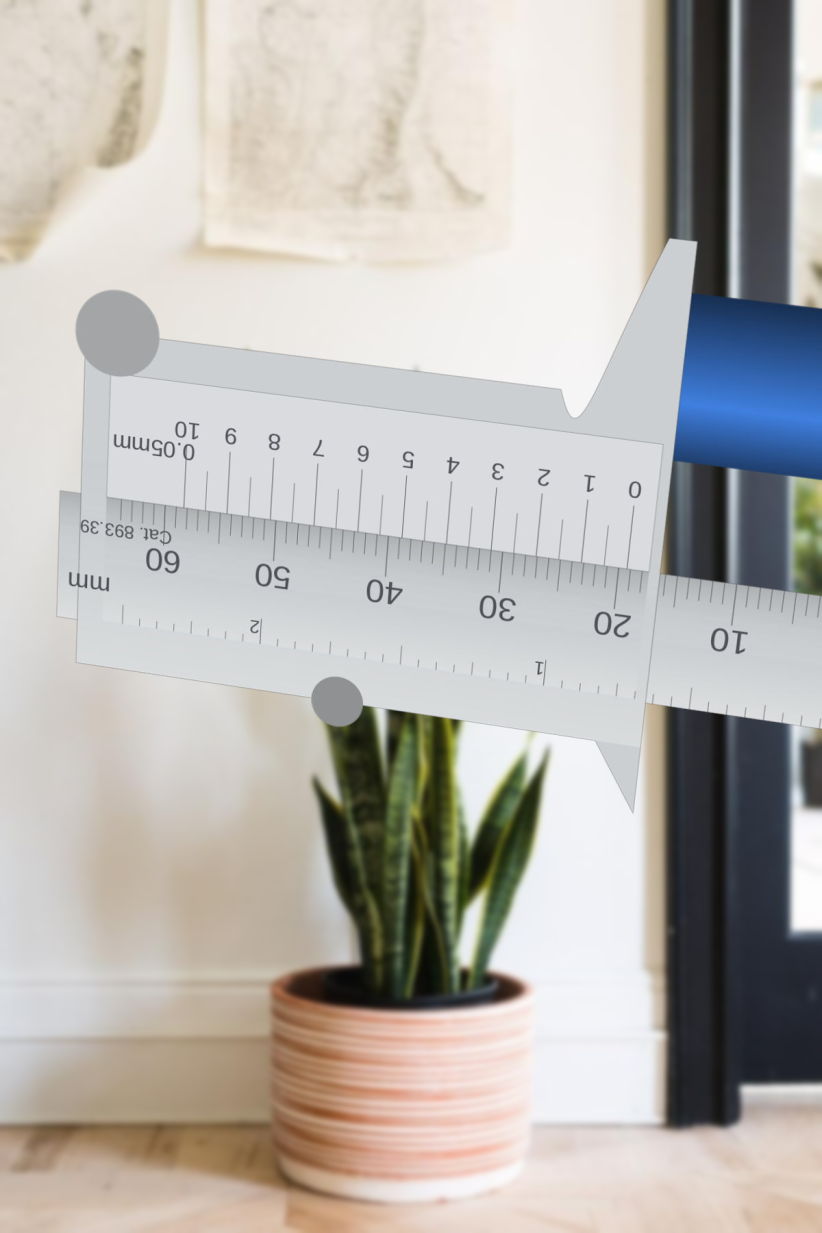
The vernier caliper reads 19.3 mm
